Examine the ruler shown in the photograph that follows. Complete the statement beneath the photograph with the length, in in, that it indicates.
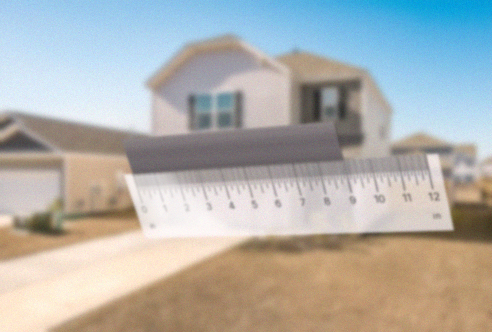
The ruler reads 9 in
